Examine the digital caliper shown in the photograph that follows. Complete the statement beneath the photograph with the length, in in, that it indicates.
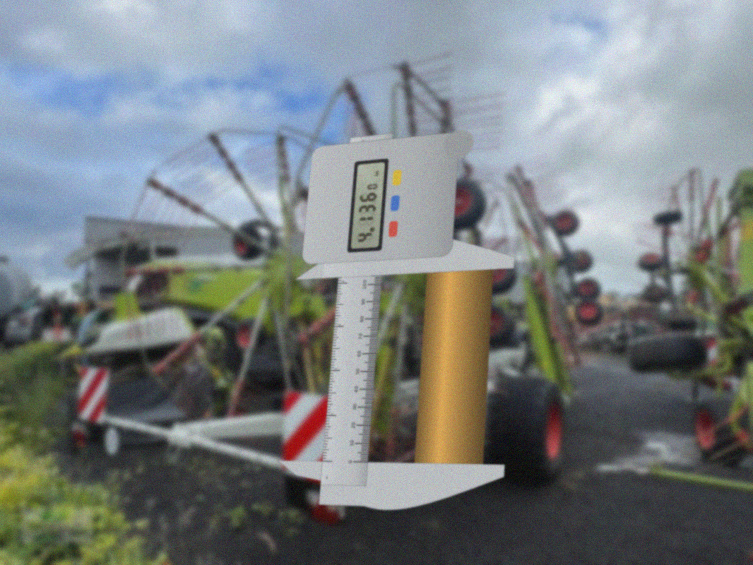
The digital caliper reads 4.1360 in
